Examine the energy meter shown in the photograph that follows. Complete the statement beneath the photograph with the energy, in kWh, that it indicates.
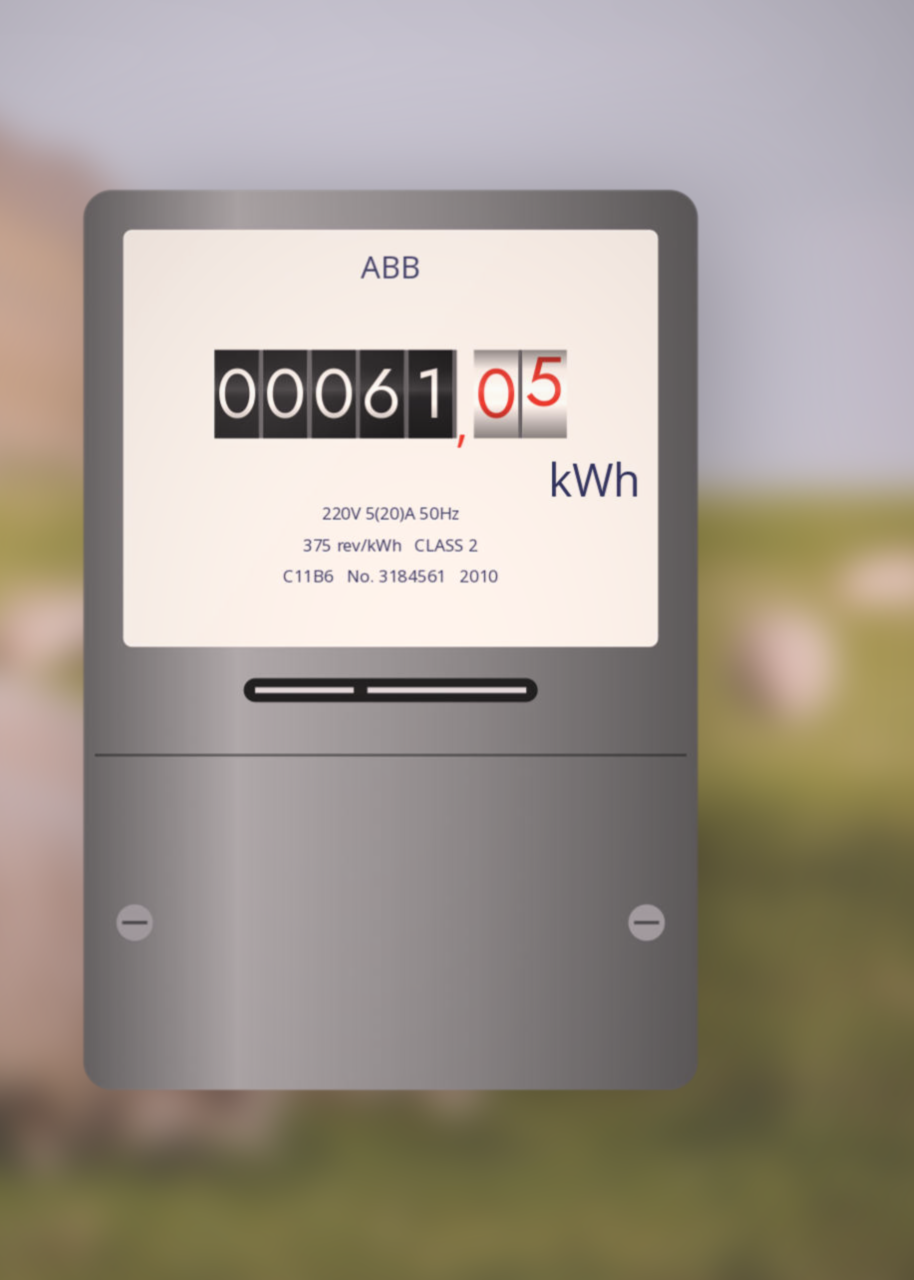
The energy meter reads 61.05 kWh
